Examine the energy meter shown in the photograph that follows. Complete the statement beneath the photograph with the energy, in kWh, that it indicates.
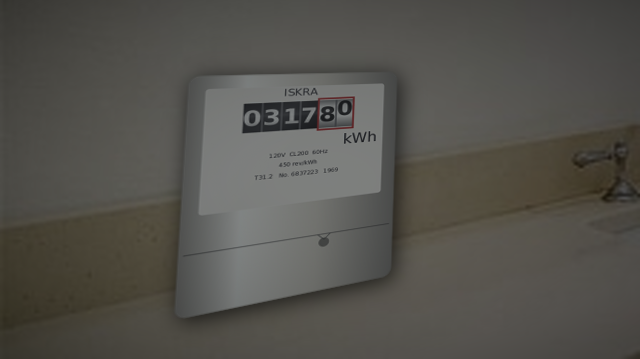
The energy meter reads 317.80 kWh
